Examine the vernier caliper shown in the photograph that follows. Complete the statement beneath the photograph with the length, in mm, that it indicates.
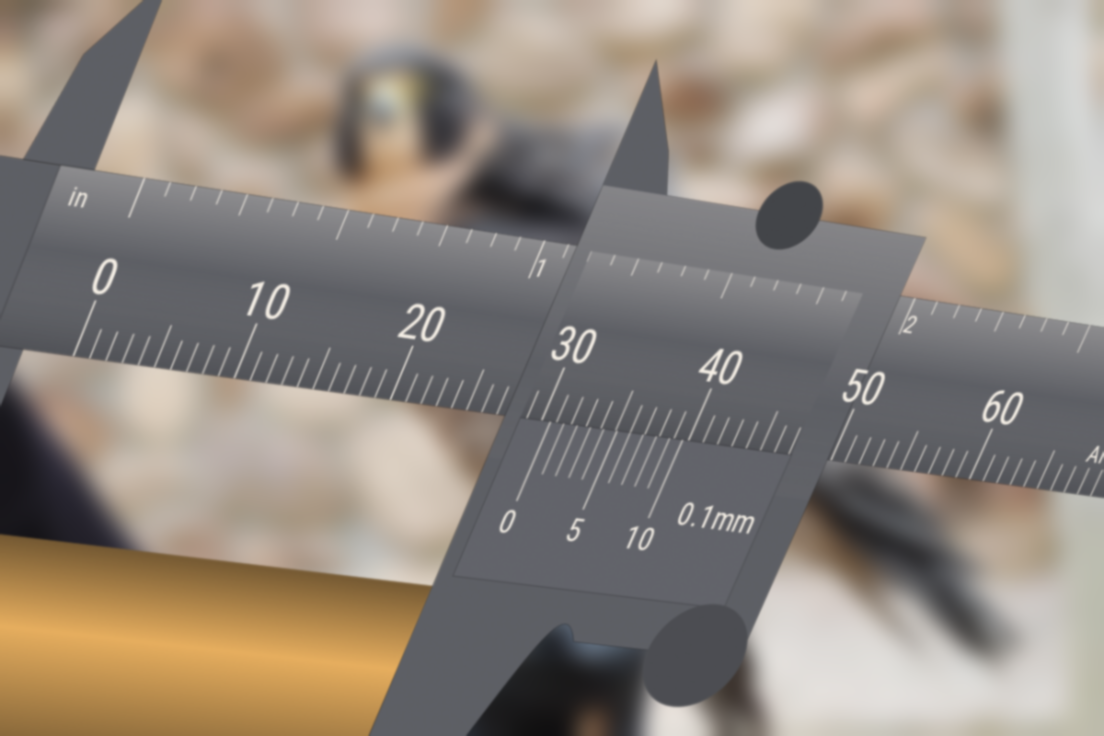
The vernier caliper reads 30.6 mm
